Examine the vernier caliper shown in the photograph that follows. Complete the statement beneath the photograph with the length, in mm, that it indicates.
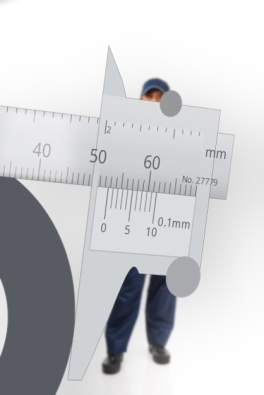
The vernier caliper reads 52.6 mm
